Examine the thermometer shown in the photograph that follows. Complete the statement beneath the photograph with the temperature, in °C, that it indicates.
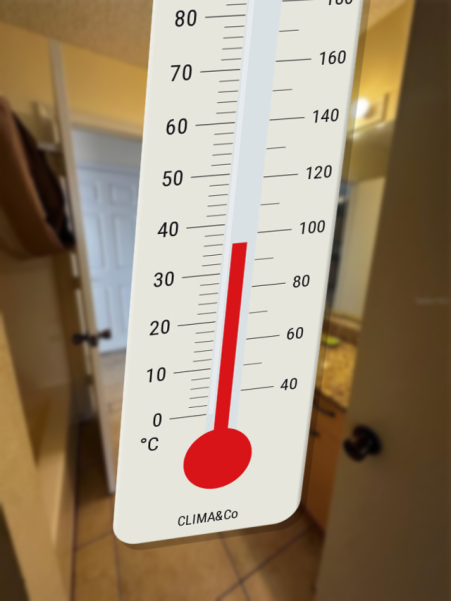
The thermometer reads 36 °C
